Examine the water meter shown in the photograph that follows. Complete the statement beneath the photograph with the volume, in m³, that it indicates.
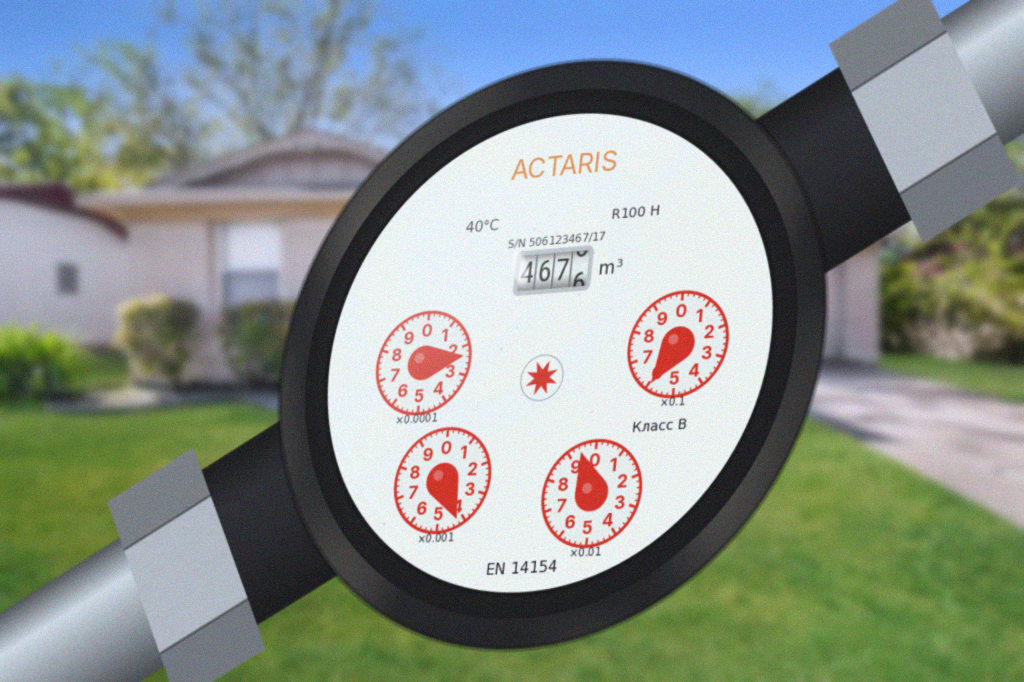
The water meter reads 4675.5942 m³
